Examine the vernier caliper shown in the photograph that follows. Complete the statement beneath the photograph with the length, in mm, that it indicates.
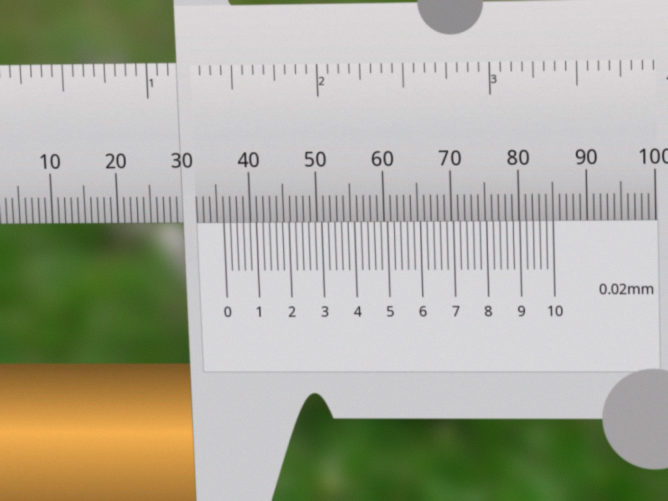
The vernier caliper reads 36.0 mm
